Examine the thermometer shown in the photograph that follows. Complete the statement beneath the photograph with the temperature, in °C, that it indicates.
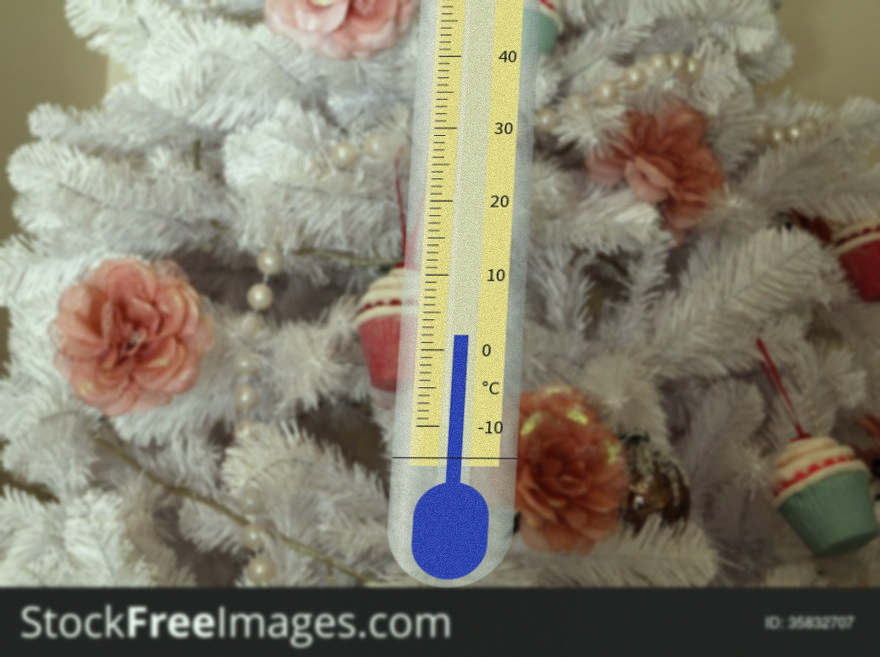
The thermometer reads 2 °C
